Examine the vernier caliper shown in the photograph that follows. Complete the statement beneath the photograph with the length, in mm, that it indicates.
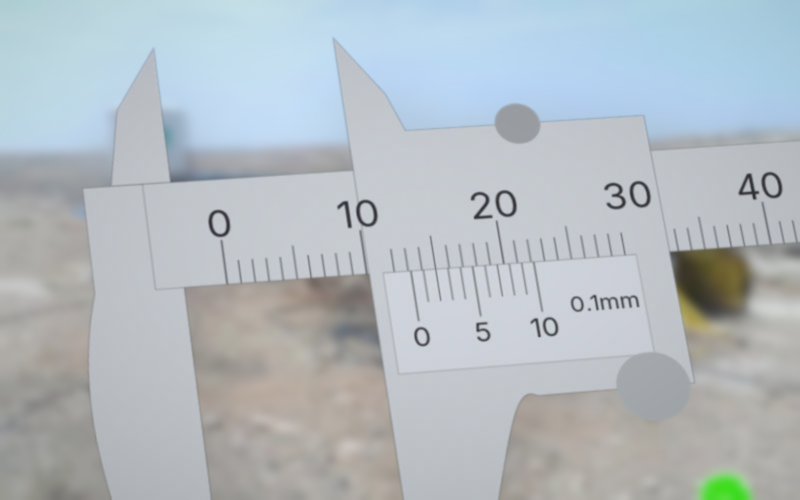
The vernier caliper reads 13.2 mm
